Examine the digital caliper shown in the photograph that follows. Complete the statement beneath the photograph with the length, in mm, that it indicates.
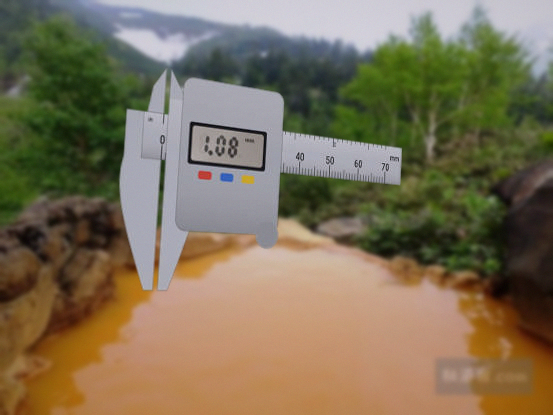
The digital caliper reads 1.08 mm
